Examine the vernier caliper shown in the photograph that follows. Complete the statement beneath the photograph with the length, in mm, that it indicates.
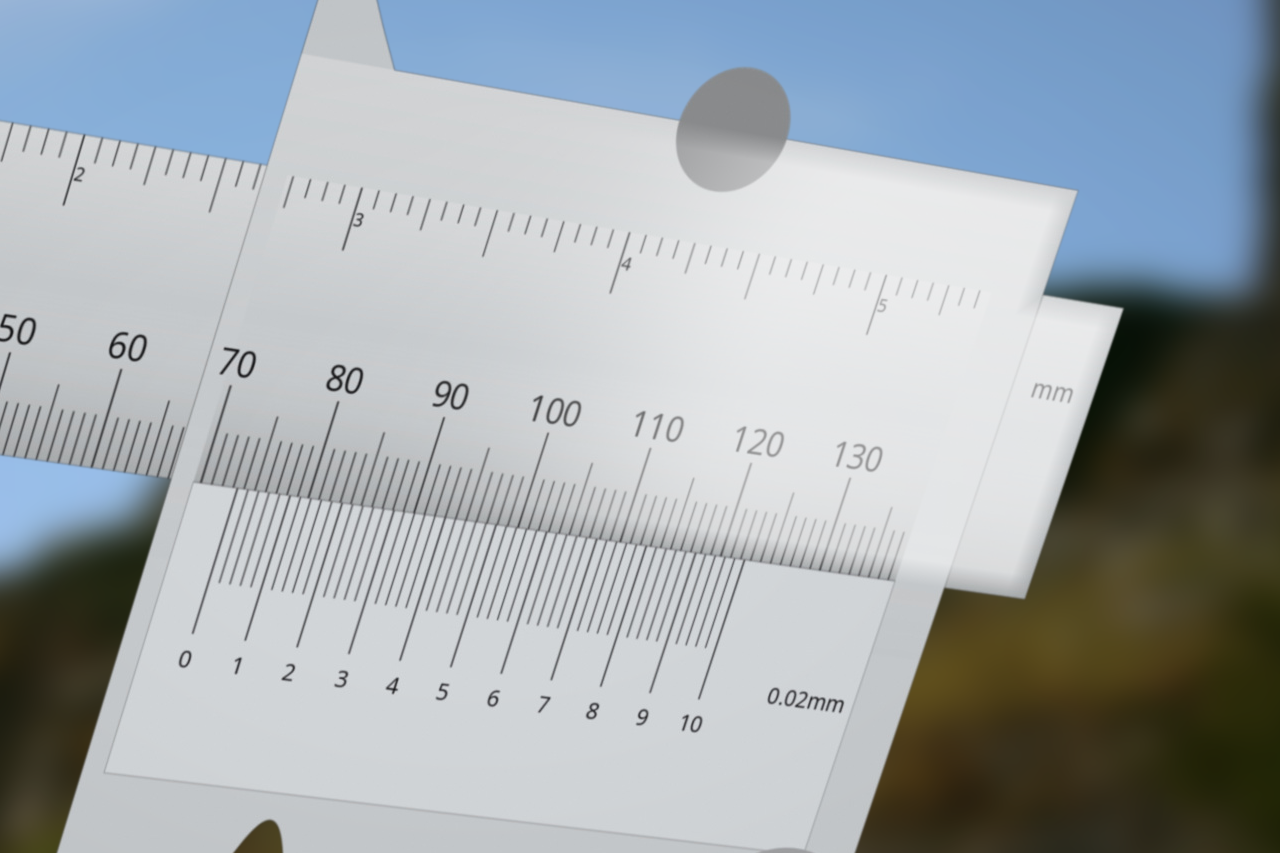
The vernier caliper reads 73.4 mm
